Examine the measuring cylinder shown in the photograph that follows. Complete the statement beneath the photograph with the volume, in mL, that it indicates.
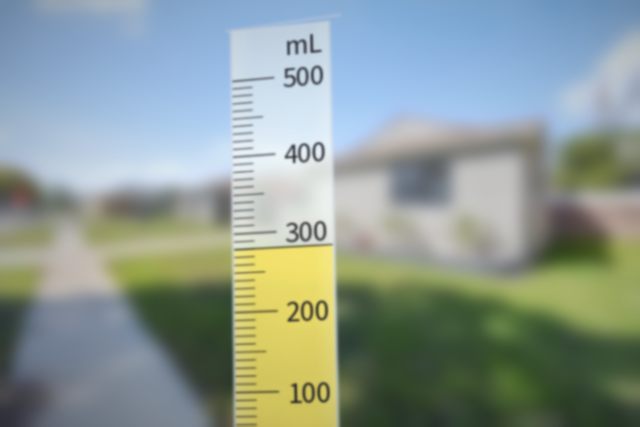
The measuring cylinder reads 280 mL
